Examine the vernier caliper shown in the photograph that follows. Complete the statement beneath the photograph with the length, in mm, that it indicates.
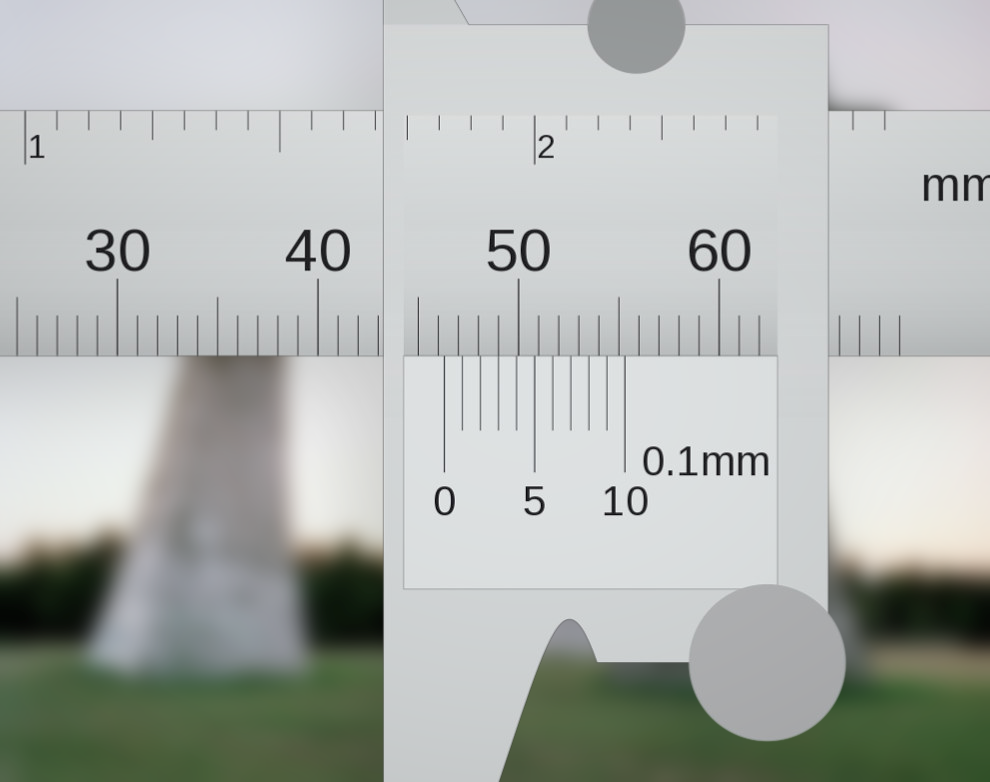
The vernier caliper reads 46.3 mm
